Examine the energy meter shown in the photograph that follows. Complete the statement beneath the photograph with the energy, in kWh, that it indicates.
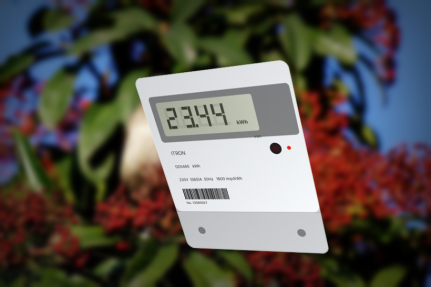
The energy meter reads 23.44 kWh
